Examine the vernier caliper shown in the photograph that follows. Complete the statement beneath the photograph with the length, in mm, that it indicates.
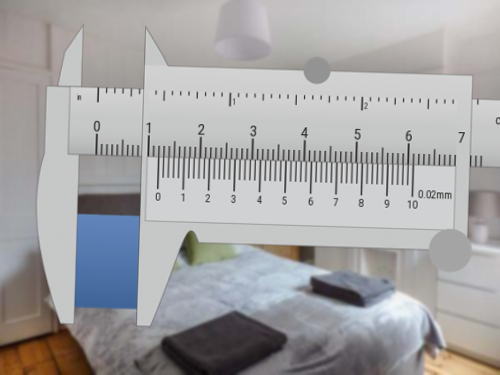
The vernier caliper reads 12.0 mm
